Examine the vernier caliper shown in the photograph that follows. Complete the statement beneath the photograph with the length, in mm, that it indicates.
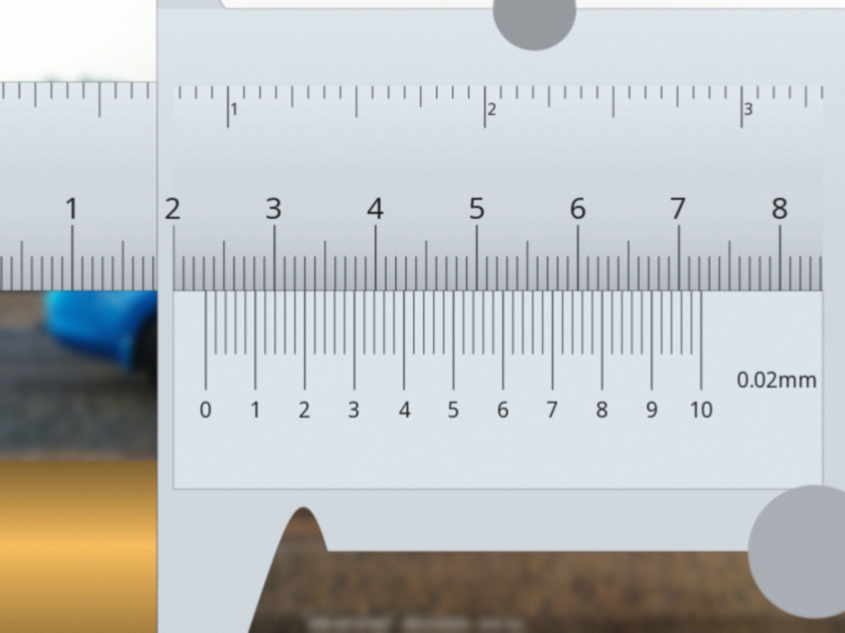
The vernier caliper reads 23.2 mm
